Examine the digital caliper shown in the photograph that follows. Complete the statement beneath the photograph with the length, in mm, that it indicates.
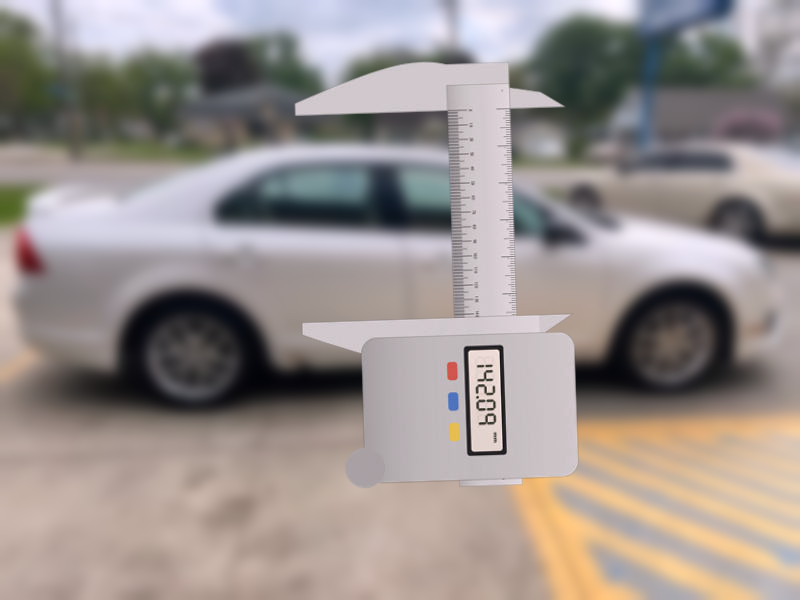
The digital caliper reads 142.09 mm
